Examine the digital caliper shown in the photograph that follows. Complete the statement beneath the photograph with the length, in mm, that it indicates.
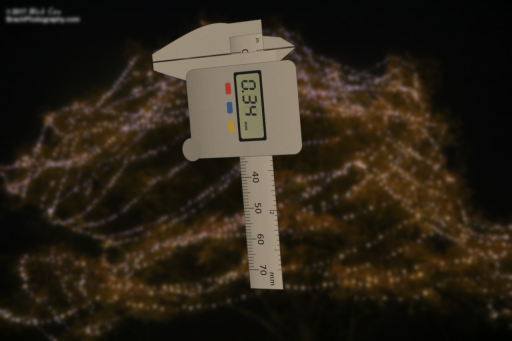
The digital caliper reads 0.34 mm
